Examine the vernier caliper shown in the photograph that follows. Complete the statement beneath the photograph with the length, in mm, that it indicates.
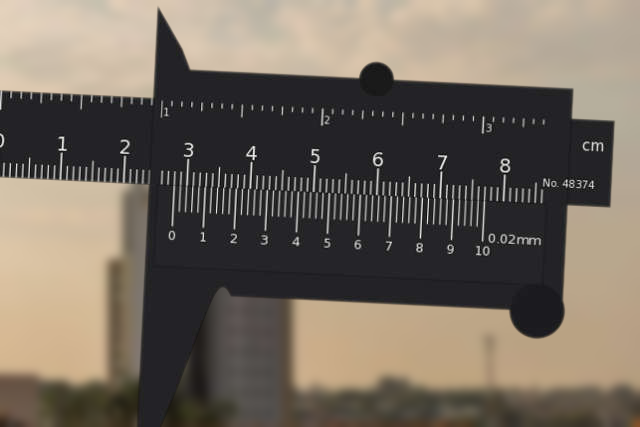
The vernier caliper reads 28.0 mm
